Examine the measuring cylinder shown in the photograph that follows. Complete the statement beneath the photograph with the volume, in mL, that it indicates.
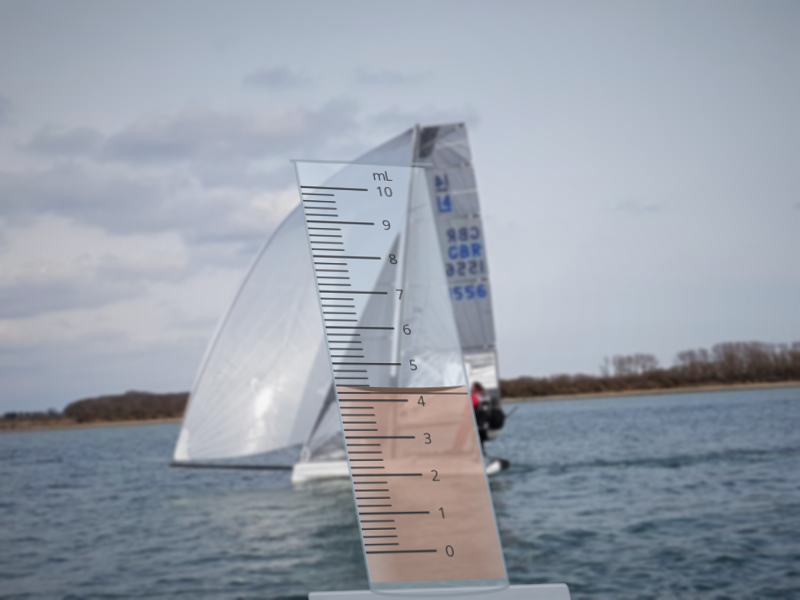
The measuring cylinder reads 4.2 mL
